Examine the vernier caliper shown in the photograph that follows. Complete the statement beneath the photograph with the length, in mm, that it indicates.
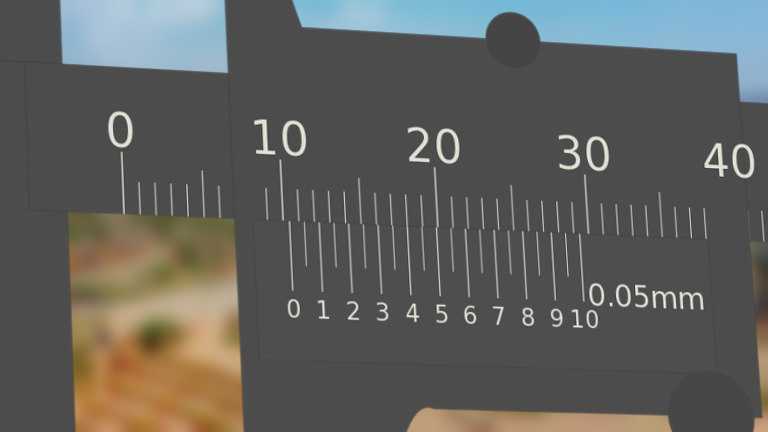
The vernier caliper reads 10.4 mm
